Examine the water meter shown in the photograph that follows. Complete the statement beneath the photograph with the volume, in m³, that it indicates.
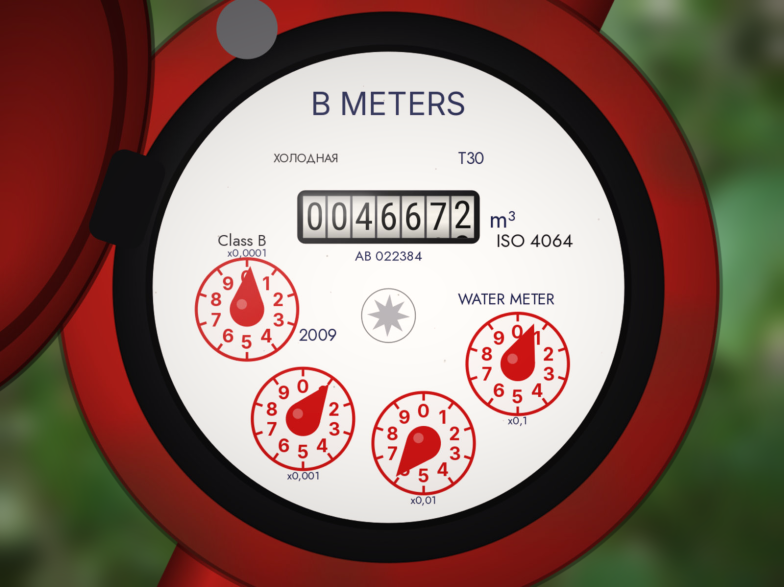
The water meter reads 46672.0610 m³
